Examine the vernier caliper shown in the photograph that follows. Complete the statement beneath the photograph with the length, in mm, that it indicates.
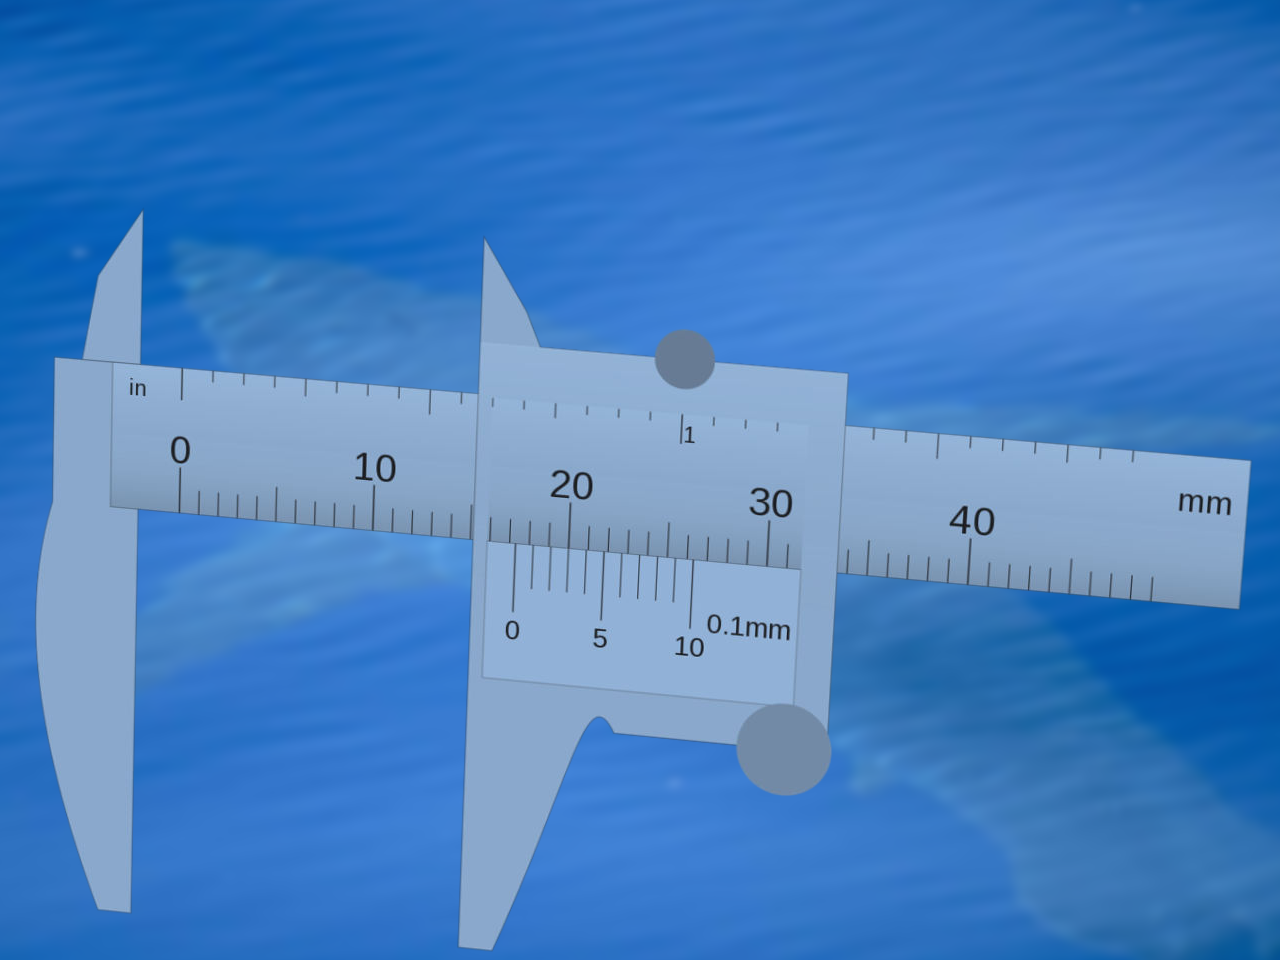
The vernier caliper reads 17.3 mm
